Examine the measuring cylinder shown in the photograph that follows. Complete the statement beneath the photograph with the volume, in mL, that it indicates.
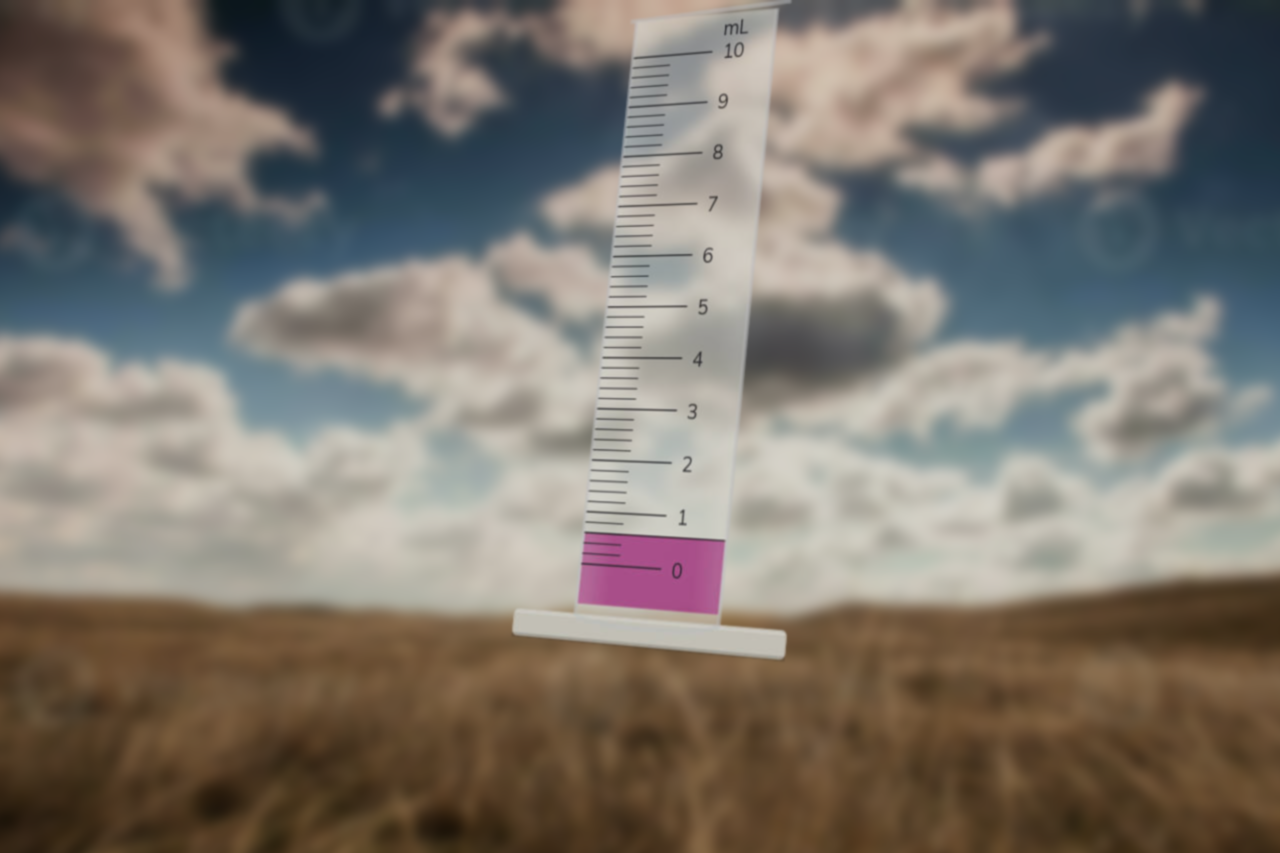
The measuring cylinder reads 0.6 mL
